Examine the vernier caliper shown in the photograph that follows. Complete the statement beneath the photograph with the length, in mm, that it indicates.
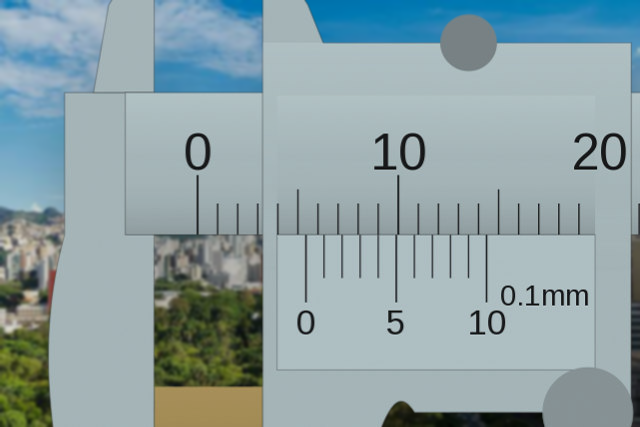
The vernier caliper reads 5.4 mm
